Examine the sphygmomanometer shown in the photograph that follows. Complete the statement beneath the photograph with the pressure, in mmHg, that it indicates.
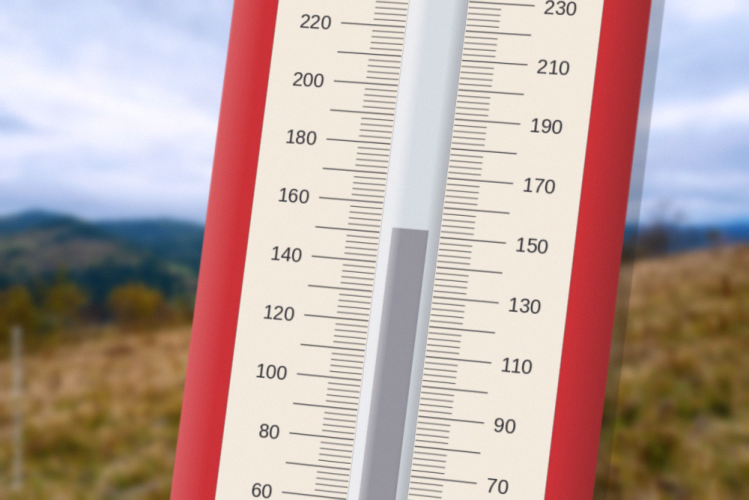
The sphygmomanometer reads 152 mmHg
